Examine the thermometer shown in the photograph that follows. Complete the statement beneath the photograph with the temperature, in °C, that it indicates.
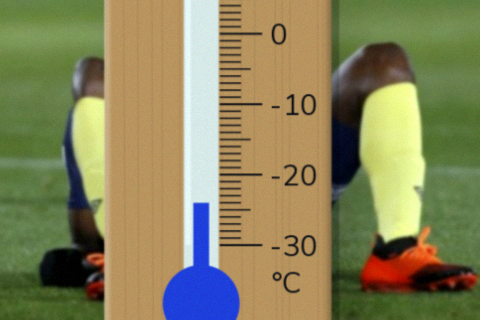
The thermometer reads -24 °C
